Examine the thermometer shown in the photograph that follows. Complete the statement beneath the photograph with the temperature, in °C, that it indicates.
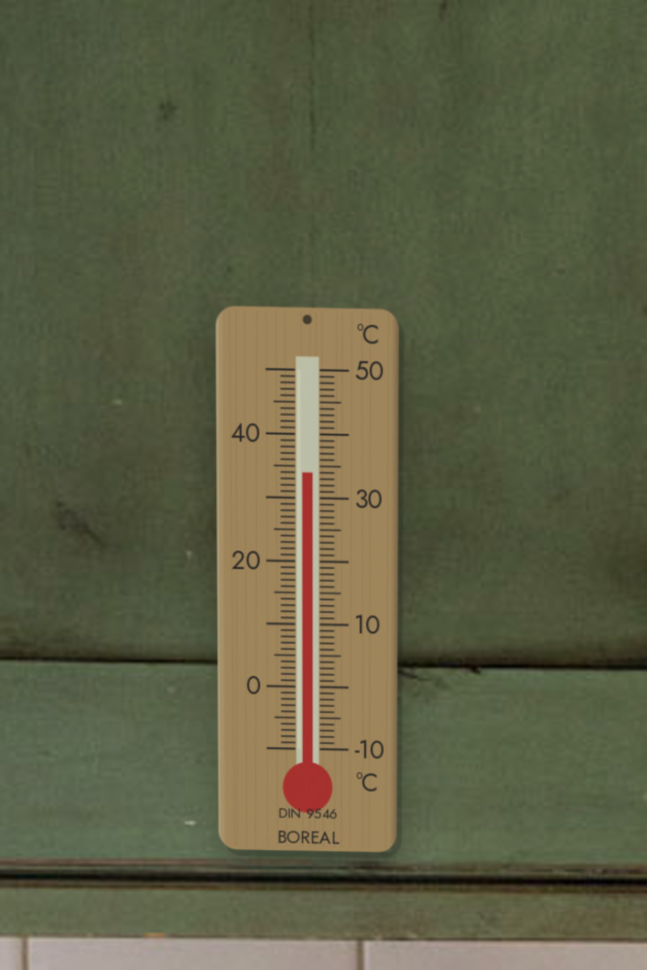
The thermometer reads 34 °C
